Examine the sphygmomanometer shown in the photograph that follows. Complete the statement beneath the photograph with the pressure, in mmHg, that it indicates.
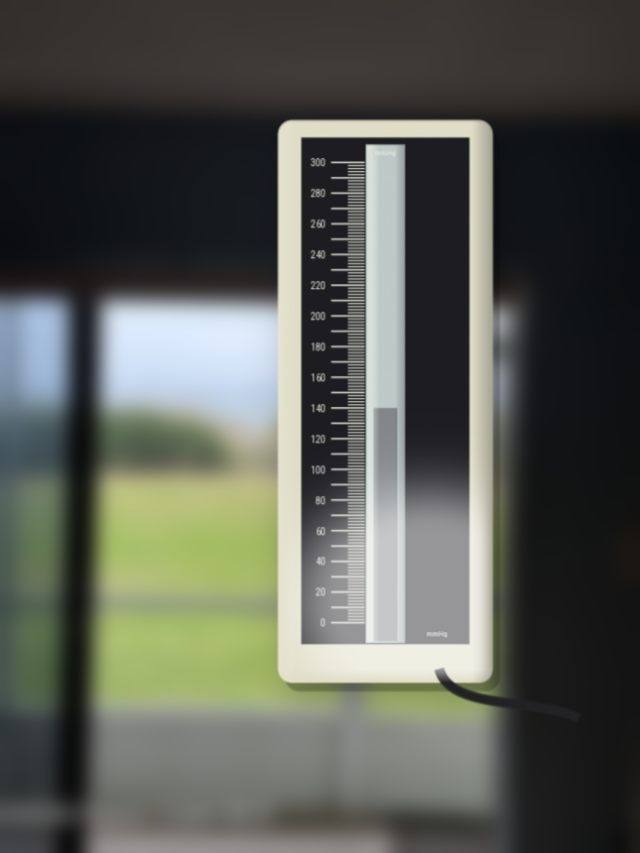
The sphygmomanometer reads 140 mmHg
